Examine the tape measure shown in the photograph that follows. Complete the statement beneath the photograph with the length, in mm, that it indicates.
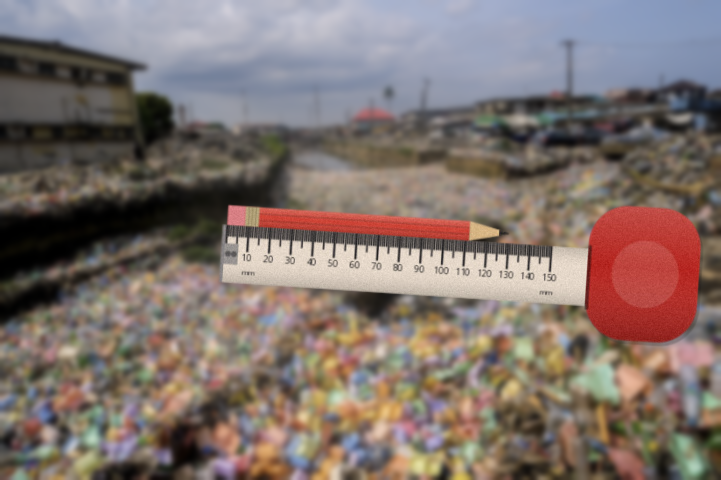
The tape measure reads 130 mm
